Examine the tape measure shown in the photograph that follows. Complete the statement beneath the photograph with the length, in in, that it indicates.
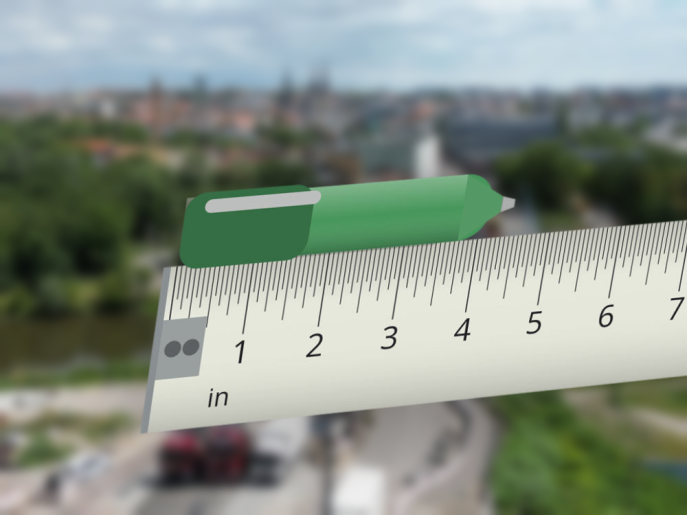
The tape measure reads 4.4375 in
